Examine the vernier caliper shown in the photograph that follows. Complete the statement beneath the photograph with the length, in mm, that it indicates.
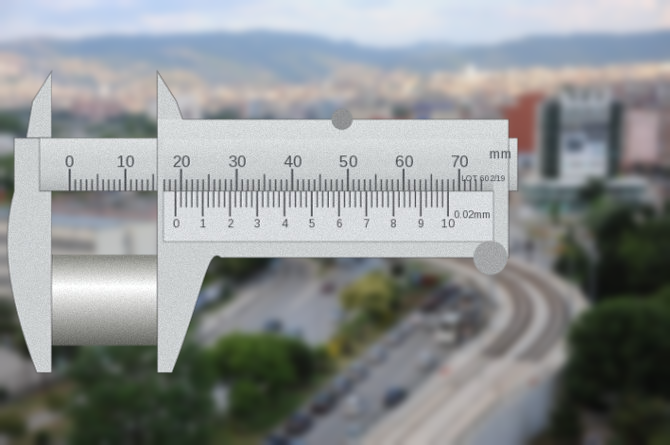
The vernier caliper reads 19.0 mm
